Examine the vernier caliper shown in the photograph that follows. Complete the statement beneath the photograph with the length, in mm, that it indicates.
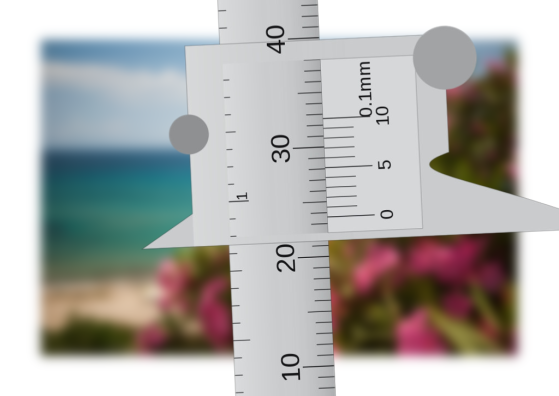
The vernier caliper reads 23.6 mm
